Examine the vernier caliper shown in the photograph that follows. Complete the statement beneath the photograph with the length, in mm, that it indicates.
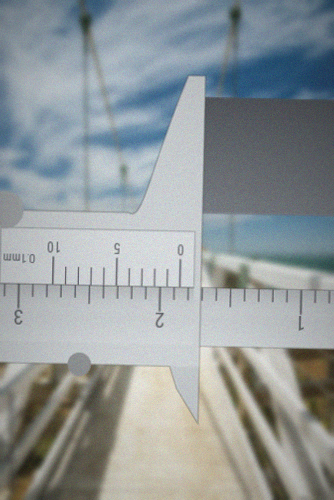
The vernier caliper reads 18.6 mm
